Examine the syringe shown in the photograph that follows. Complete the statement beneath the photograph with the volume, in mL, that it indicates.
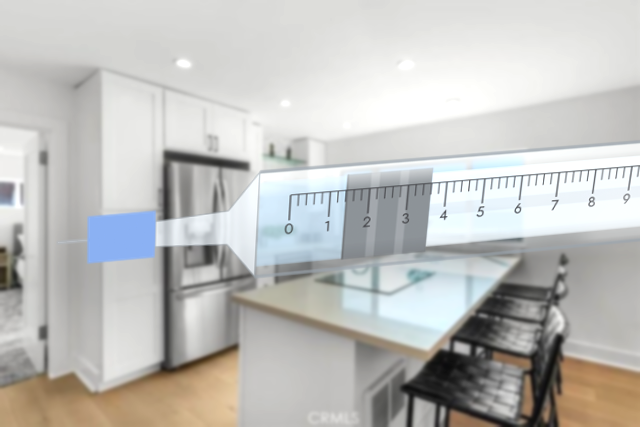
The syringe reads 1.4 mL
